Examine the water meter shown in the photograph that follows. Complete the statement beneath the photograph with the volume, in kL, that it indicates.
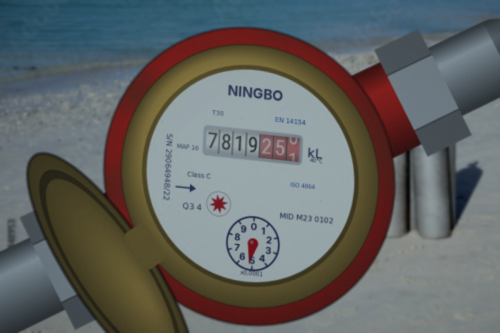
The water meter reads 7819.2505 kL
